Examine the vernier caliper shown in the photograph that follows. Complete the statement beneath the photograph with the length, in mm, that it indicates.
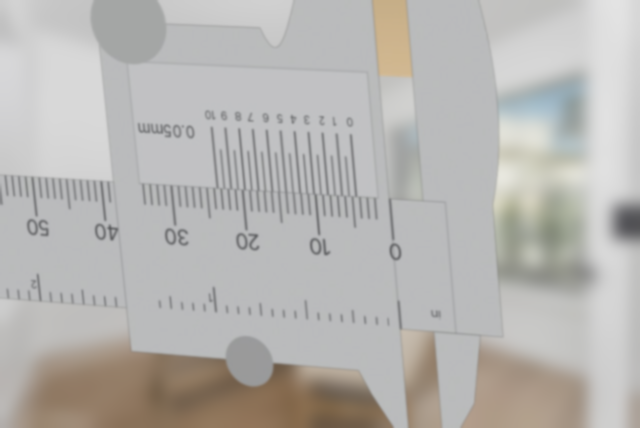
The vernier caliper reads 4.5 mm
